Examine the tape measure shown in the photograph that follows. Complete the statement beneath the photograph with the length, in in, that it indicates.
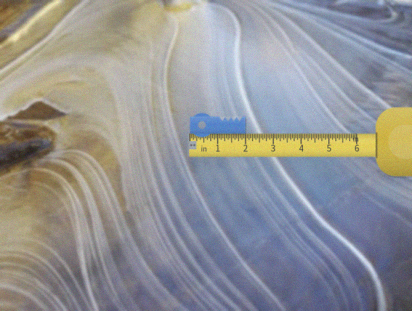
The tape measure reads 2 in
